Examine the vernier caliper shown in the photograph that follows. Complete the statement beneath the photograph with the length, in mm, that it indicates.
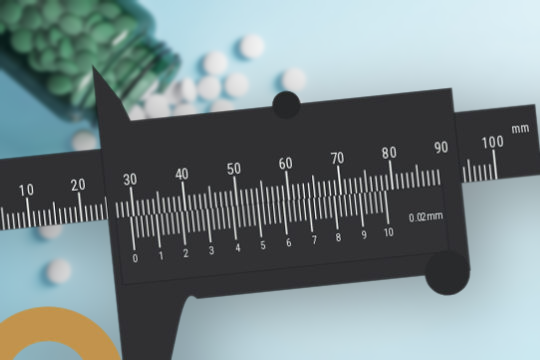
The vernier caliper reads 29.5 mm
